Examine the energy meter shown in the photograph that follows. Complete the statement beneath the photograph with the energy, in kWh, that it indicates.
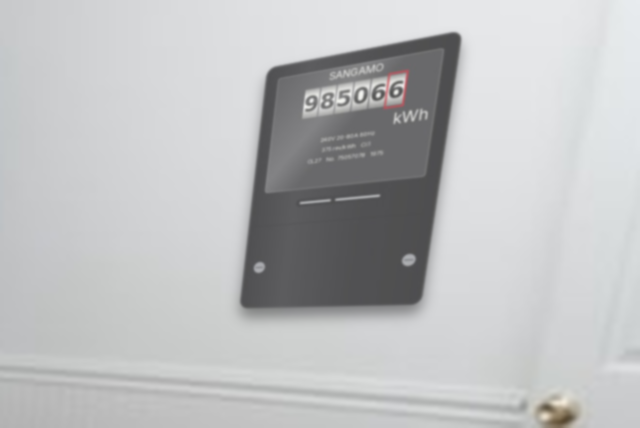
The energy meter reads 98506.6 kWh
